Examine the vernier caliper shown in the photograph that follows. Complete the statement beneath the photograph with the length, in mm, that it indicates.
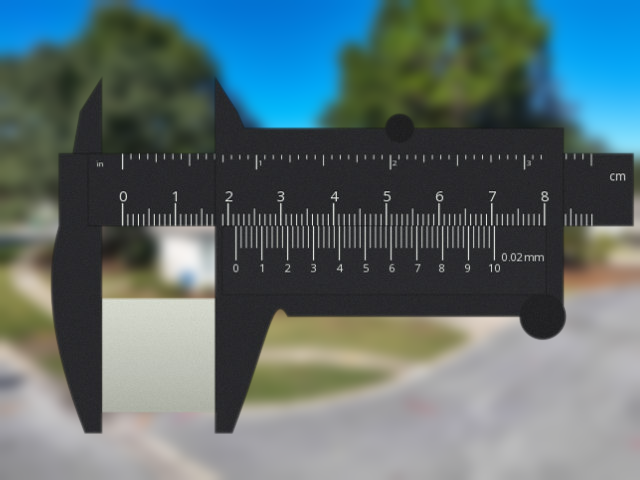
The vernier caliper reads 21.5 mm
